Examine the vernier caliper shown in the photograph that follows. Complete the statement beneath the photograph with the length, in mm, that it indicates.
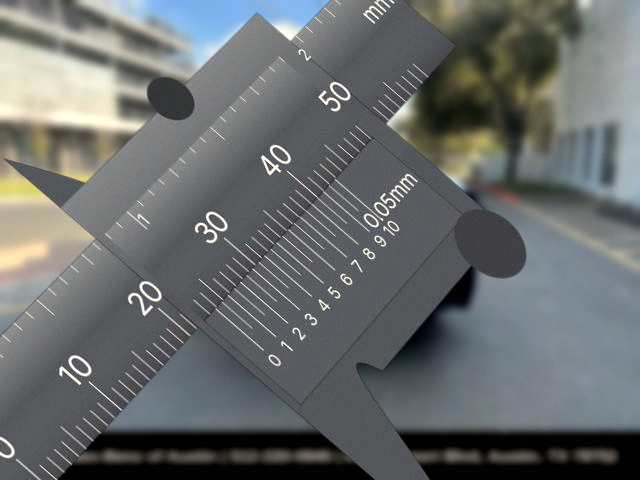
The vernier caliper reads 23.8 mm
